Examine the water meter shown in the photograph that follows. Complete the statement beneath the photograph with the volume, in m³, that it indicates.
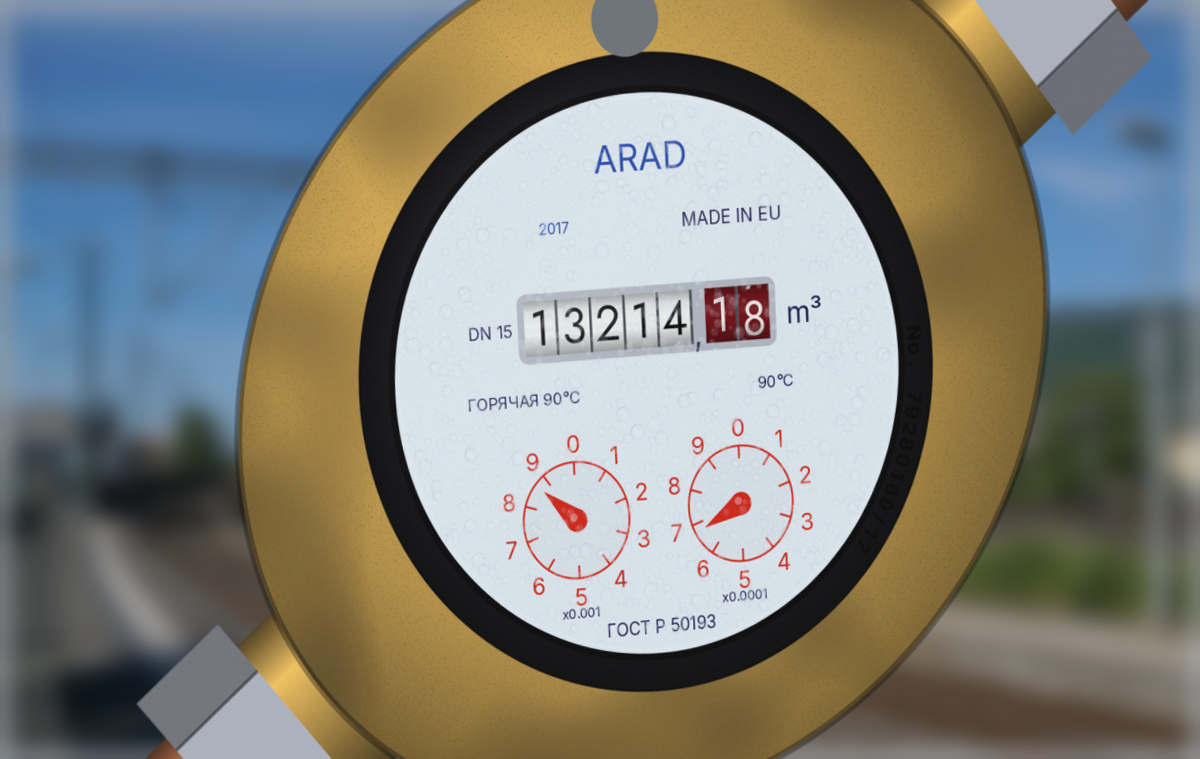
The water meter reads 13214.1786 m³
